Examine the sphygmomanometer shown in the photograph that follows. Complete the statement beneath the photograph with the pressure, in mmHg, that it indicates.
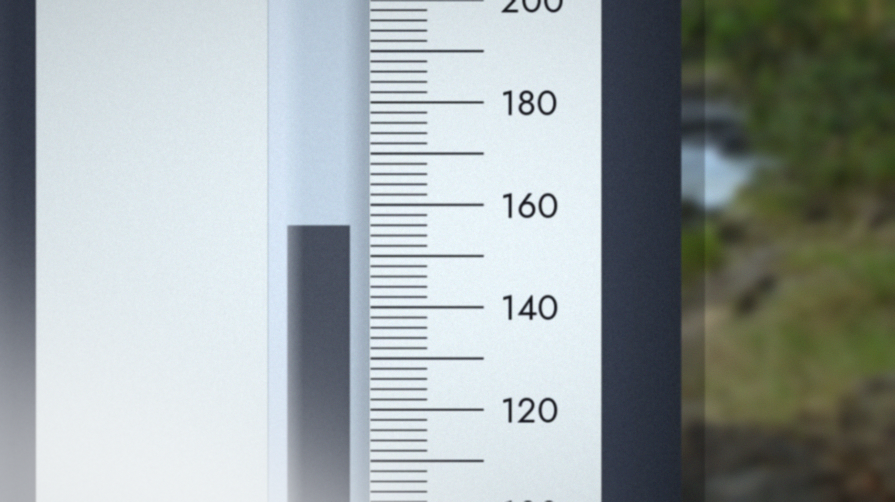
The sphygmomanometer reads 156 mmHg
